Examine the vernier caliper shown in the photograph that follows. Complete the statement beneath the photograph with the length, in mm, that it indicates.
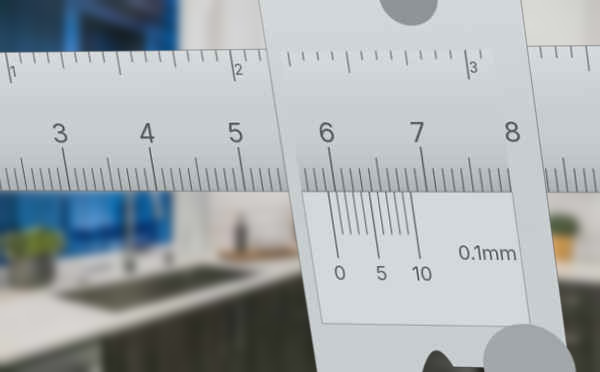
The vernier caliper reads 59.2 mm
